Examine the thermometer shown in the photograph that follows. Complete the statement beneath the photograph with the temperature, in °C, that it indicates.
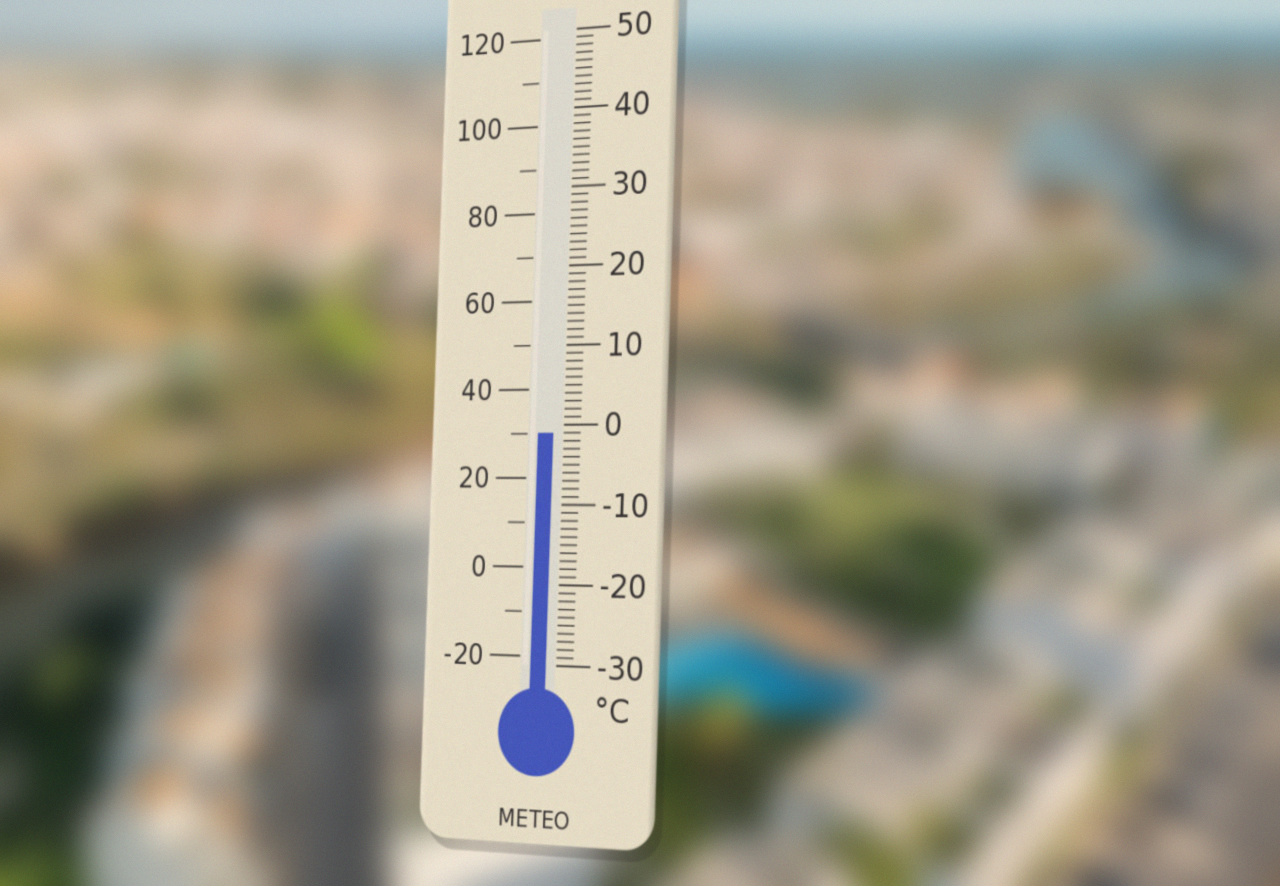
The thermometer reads -1 °C
